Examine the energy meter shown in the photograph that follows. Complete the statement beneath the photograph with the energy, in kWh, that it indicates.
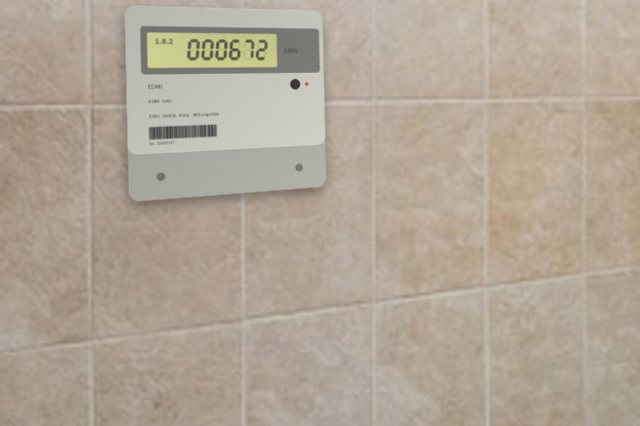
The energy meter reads 672 kWh
